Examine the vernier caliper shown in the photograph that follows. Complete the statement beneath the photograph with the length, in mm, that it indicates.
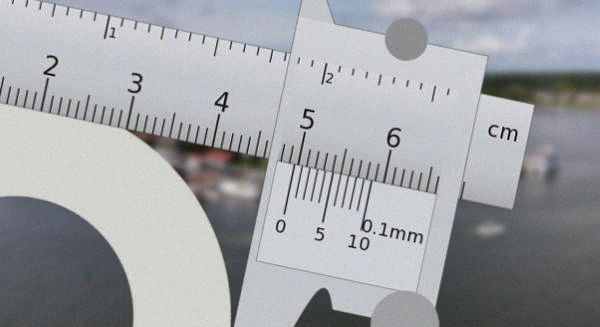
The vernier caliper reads 49.6 mm
